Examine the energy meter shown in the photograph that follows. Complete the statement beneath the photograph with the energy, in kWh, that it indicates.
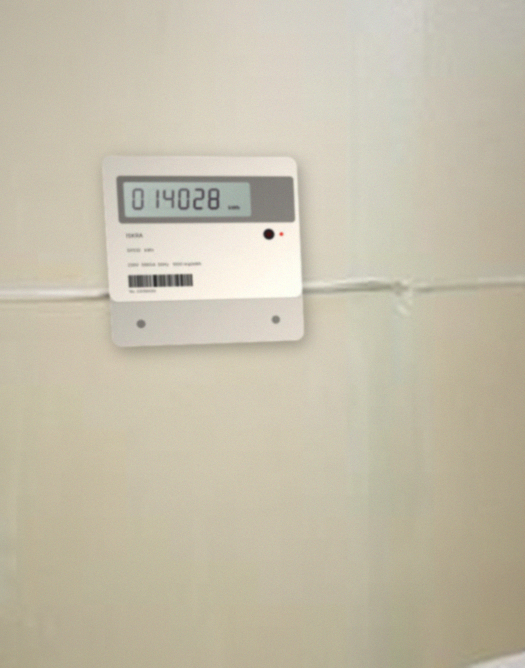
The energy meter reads 14028 kWh
